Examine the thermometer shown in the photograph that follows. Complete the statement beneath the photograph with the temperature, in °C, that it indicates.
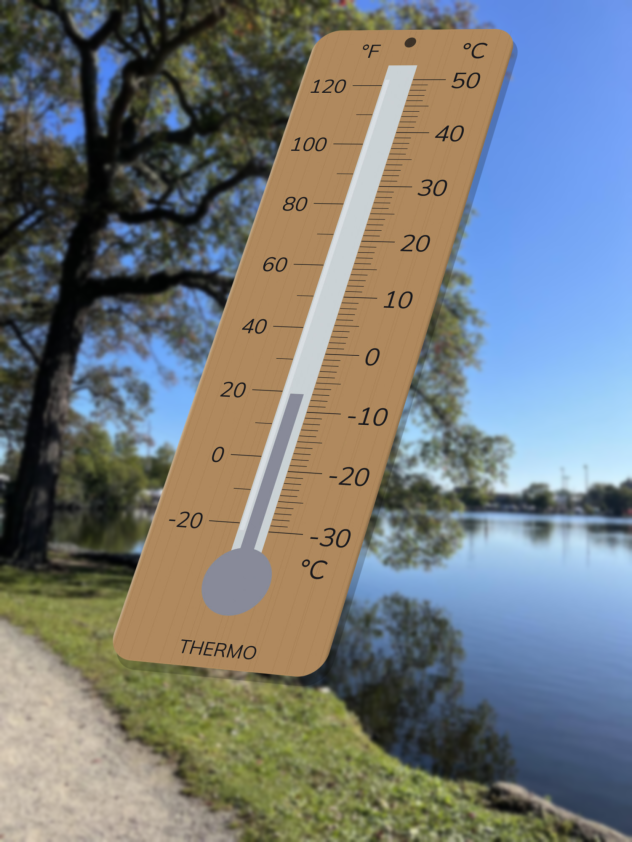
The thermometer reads -7 °C
